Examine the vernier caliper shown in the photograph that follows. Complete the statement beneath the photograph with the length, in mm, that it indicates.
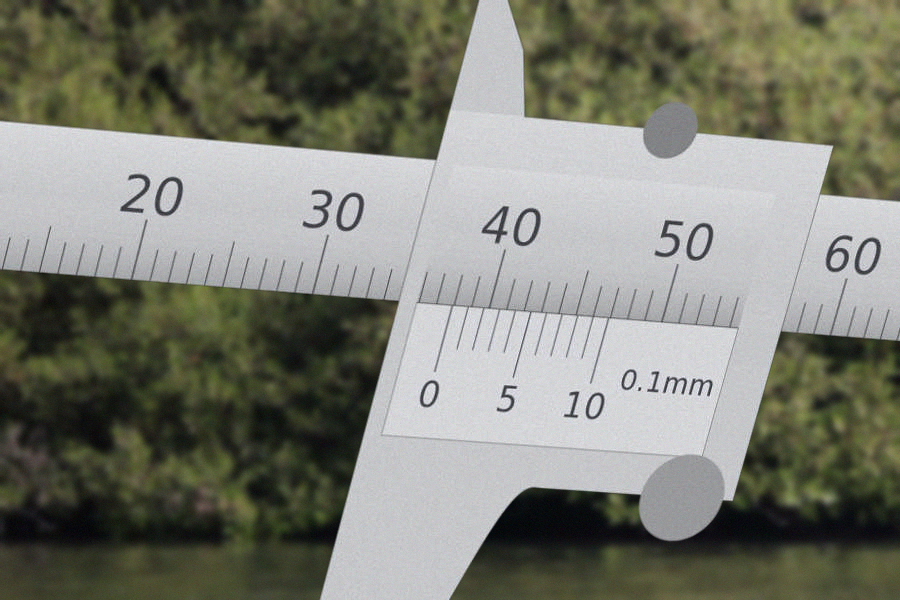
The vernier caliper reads 37.9 mm
